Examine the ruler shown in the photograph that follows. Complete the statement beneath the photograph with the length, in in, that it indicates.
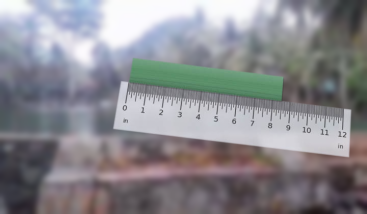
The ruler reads 8.5 in
